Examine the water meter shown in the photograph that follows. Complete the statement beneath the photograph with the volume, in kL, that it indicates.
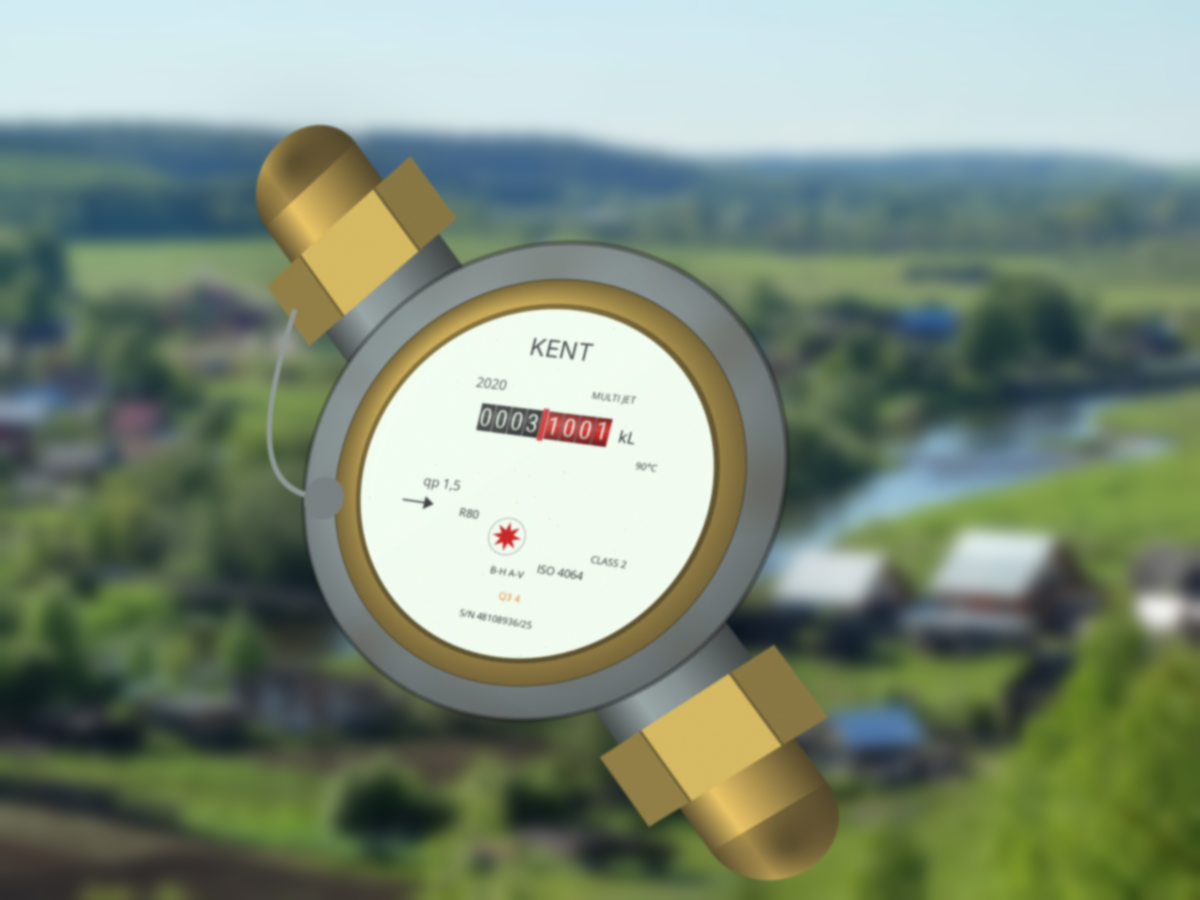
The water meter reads 3.1001 kL
